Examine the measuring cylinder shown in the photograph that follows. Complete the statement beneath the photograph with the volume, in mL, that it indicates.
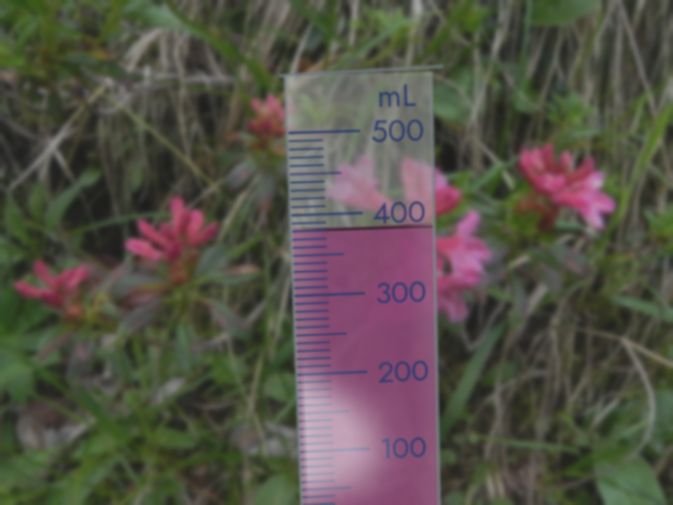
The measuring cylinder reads 380 mL
